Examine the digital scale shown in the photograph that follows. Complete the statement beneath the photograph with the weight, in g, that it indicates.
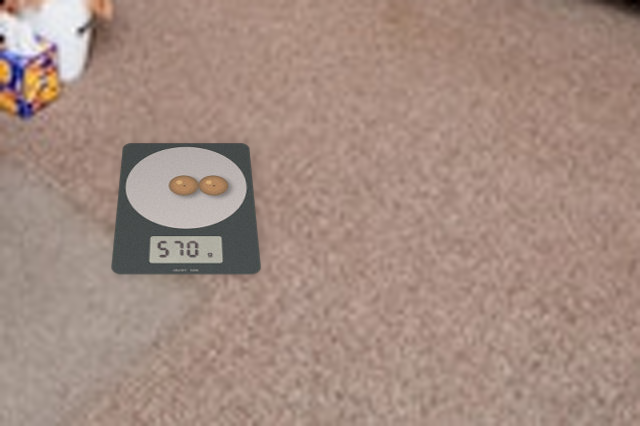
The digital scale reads 570 g
